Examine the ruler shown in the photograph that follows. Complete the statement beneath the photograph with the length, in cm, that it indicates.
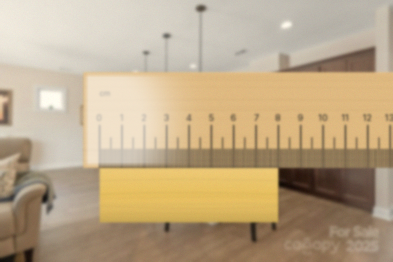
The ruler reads 8 cm
